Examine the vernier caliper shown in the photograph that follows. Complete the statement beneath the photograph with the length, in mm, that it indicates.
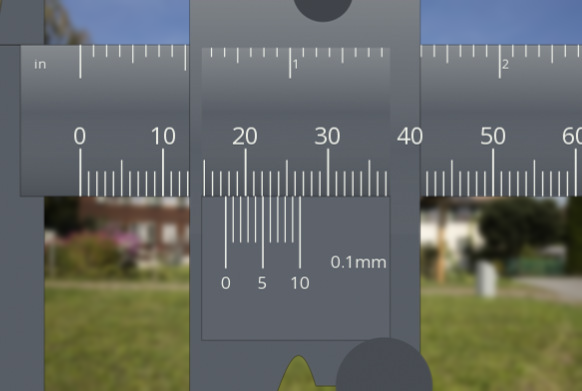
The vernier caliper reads 17.6 mm
